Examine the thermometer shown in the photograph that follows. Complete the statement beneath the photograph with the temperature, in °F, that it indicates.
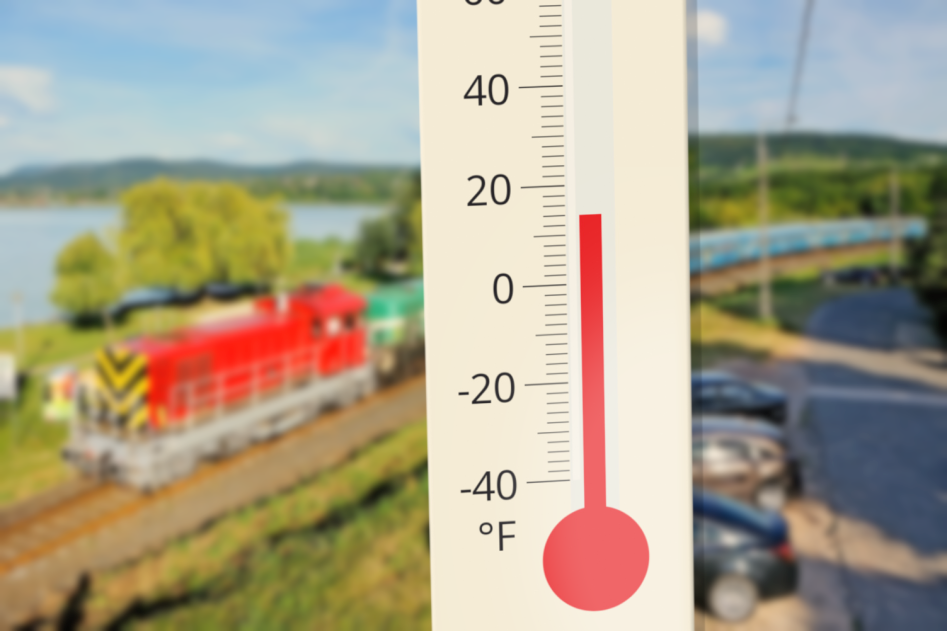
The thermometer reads 14 °F
